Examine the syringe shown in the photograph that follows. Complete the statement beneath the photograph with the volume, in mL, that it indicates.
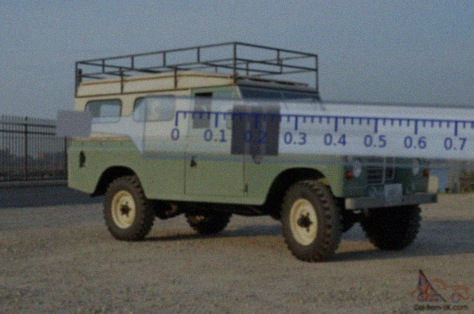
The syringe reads 0.14 mL
